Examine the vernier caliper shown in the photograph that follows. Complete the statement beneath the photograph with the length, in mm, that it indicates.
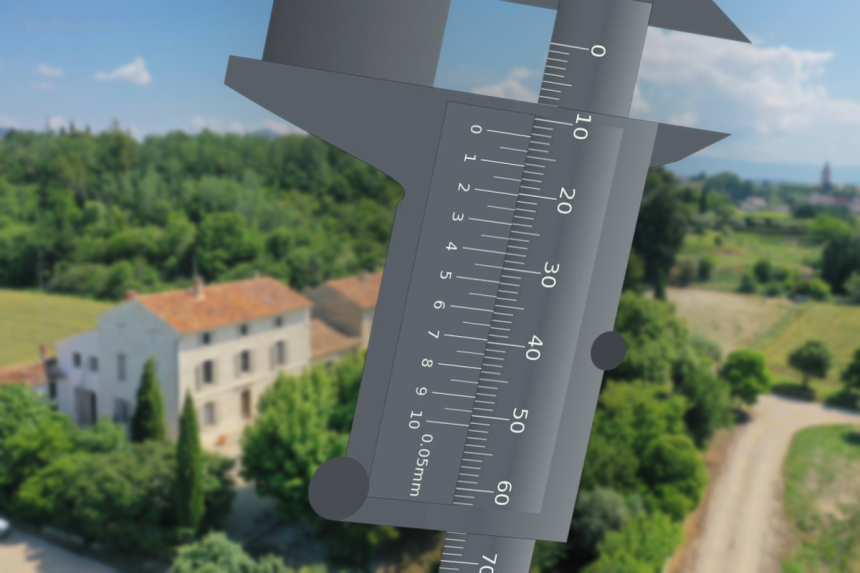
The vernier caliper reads 12.4 mm
